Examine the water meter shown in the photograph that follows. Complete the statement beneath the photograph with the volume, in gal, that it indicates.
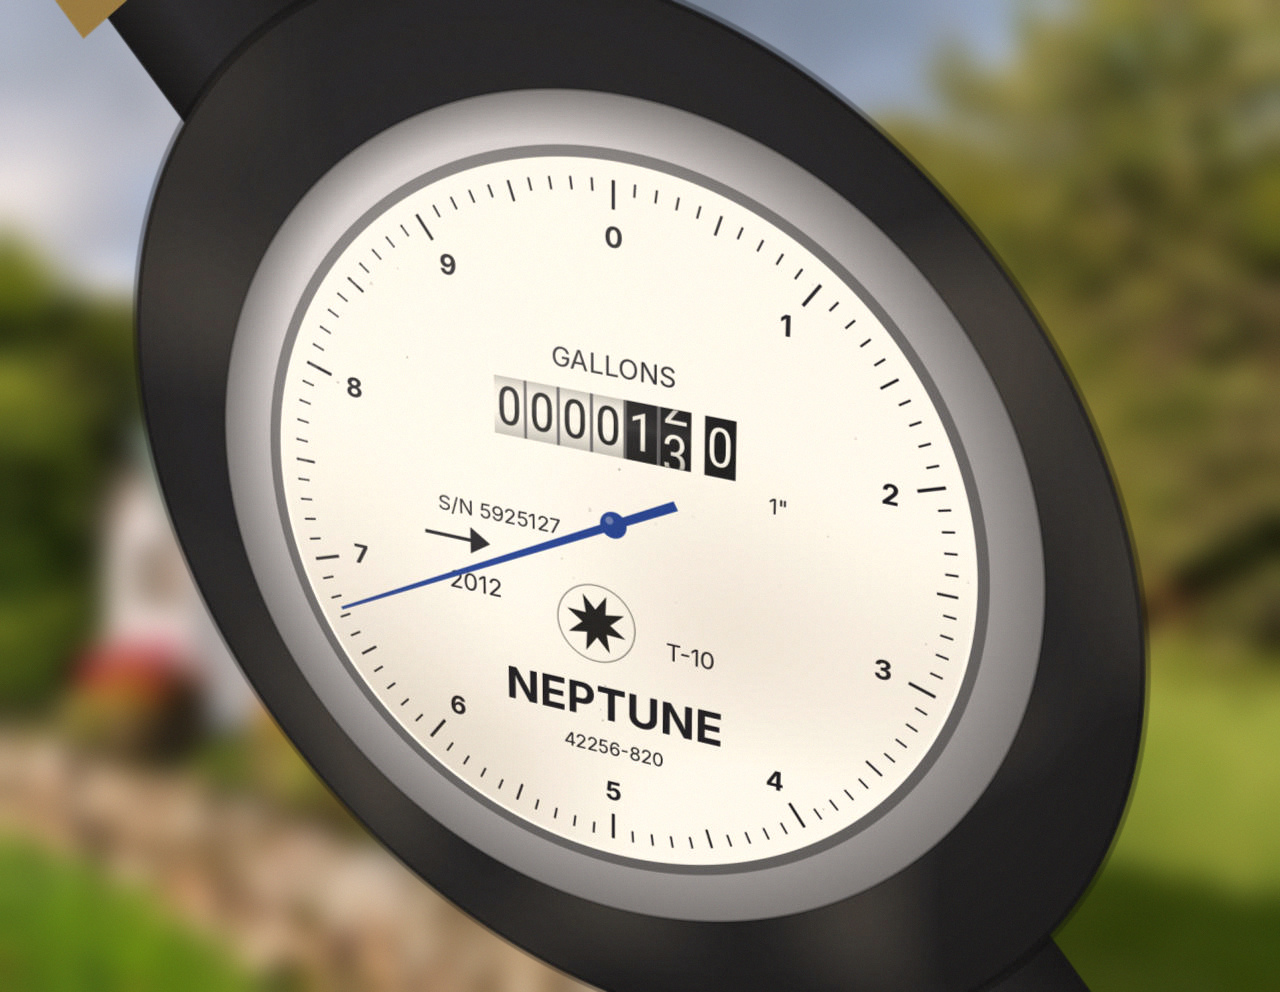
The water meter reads 126.7 gal
